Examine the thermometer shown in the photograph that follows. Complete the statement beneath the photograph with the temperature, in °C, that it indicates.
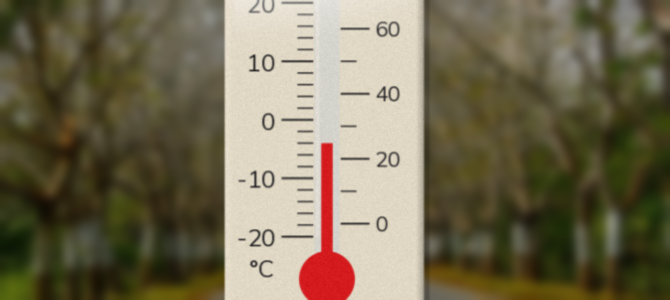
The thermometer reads -4 °C
